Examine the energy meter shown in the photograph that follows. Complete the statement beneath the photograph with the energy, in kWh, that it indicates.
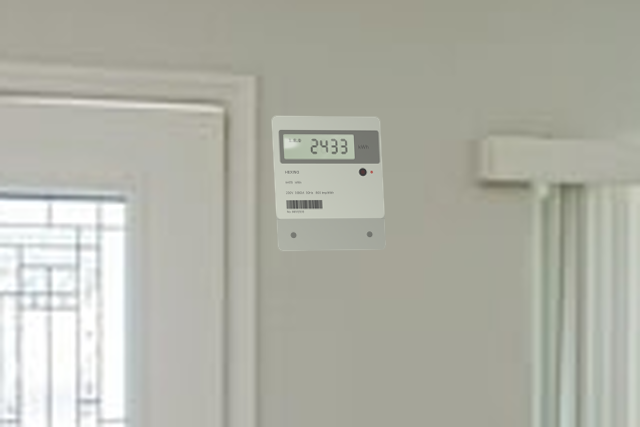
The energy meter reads 2433 kWh
